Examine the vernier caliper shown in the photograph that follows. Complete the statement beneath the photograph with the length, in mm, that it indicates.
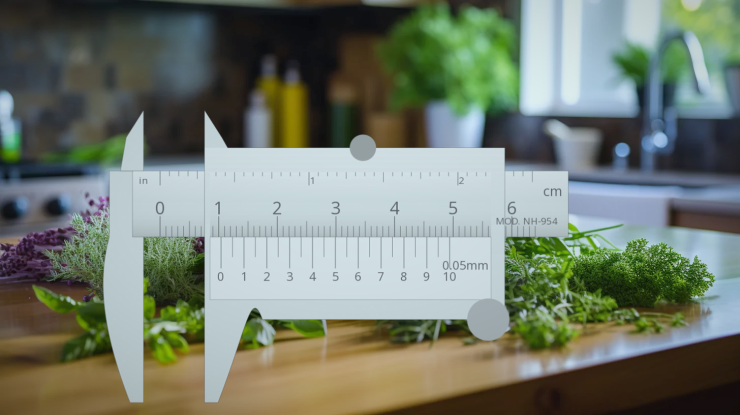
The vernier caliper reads 10.4 mm
